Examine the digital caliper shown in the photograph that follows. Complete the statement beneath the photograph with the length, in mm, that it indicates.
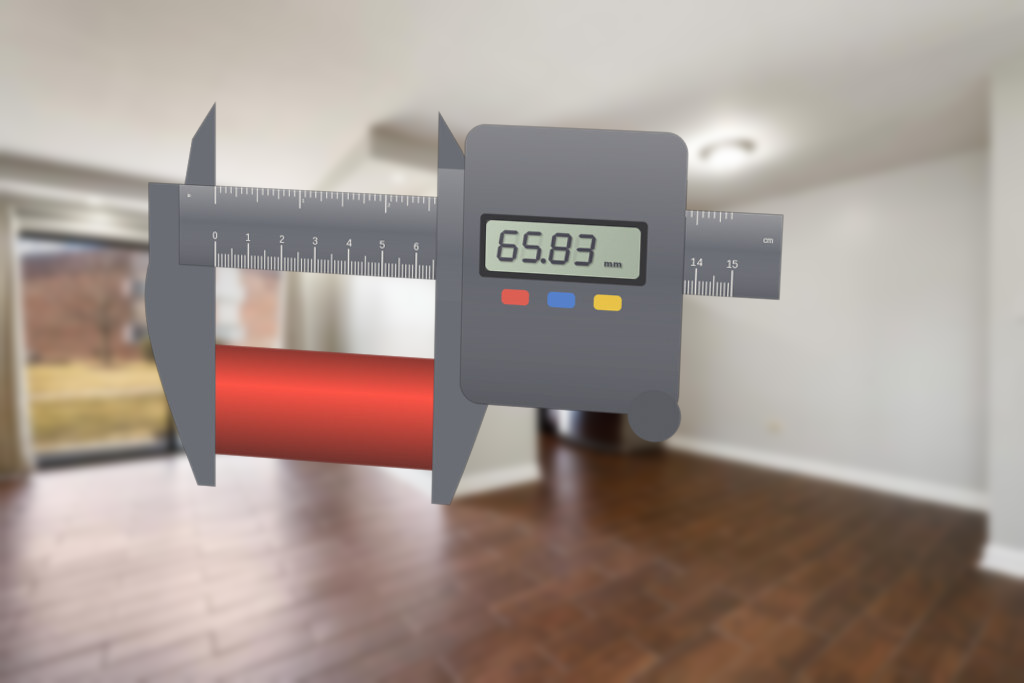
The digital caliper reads 65.83 mm
